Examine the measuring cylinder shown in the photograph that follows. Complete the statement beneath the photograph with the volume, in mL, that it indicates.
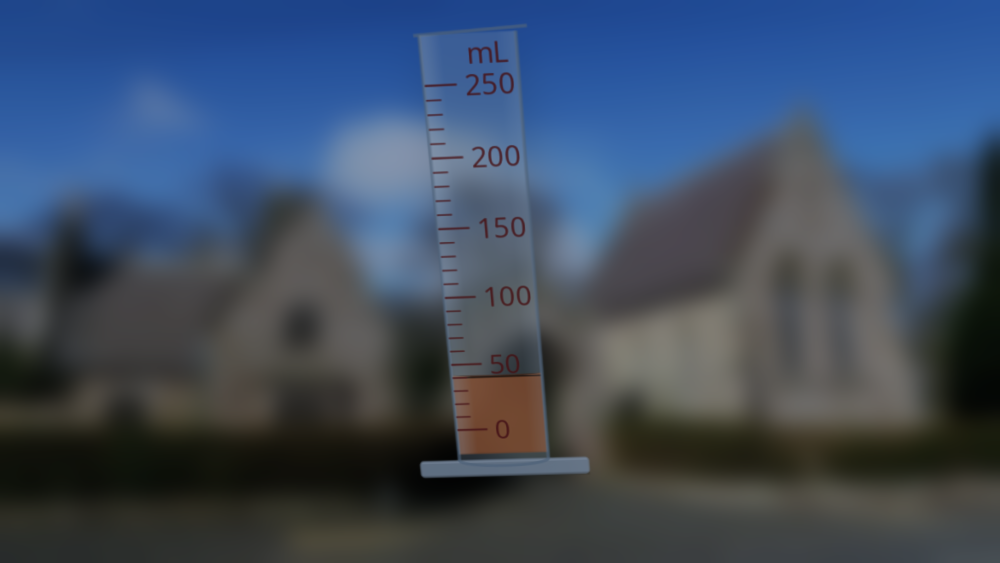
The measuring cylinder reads 40 mL
